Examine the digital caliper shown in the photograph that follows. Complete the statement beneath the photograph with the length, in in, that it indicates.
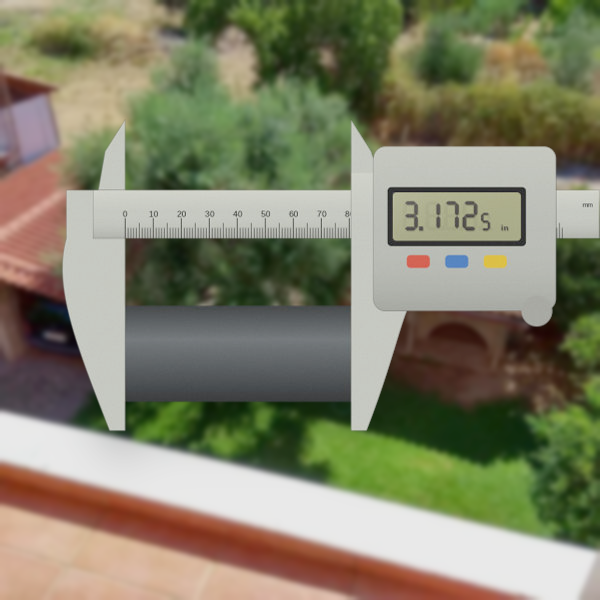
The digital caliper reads 3.1725 in
